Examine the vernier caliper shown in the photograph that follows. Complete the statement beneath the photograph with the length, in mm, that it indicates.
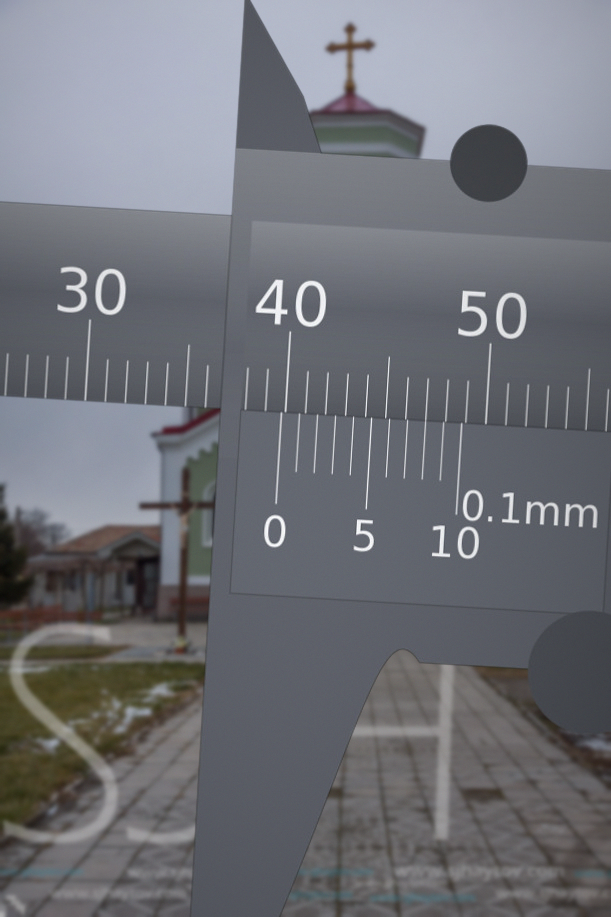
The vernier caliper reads 39.8 mm
